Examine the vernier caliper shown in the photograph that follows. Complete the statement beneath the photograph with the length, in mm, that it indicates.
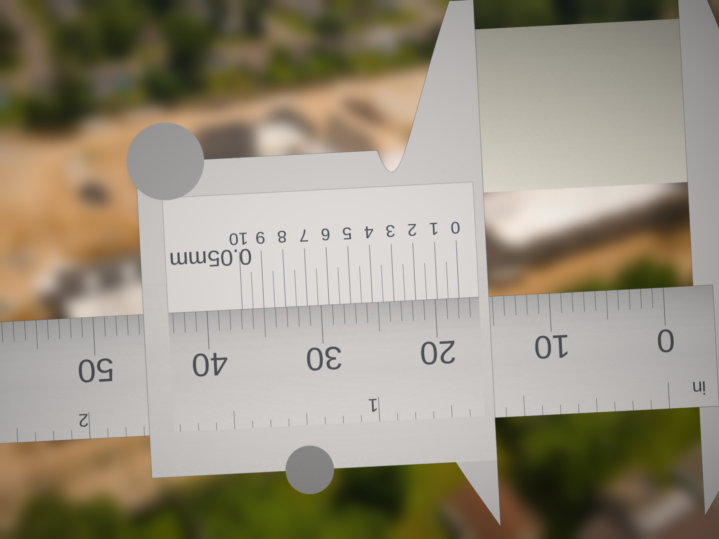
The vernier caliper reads 17.9 mm
